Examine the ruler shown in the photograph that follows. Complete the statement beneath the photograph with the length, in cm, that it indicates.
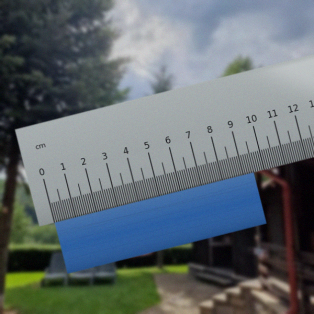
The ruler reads 9.5 cm
